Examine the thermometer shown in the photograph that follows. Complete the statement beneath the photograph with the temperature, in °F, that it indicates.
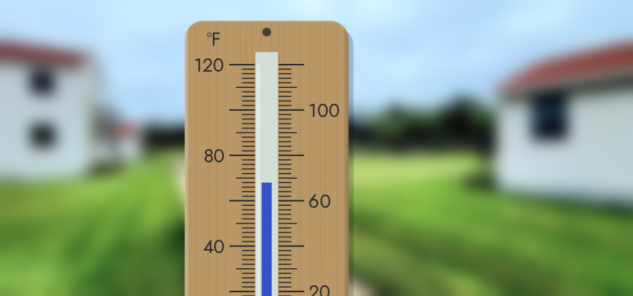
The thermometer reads 68 °F
